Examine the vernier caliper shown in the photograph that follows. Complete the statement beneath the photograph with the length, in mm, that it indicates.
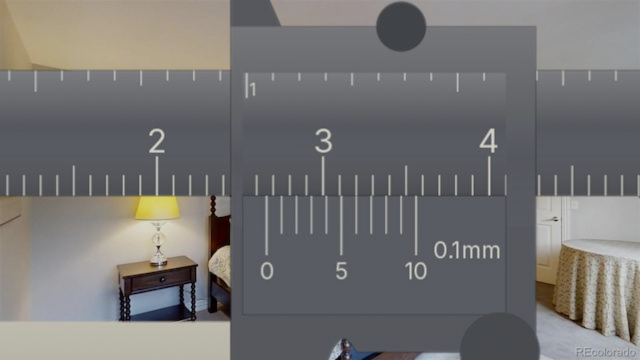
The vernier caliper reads 26.6 mm
